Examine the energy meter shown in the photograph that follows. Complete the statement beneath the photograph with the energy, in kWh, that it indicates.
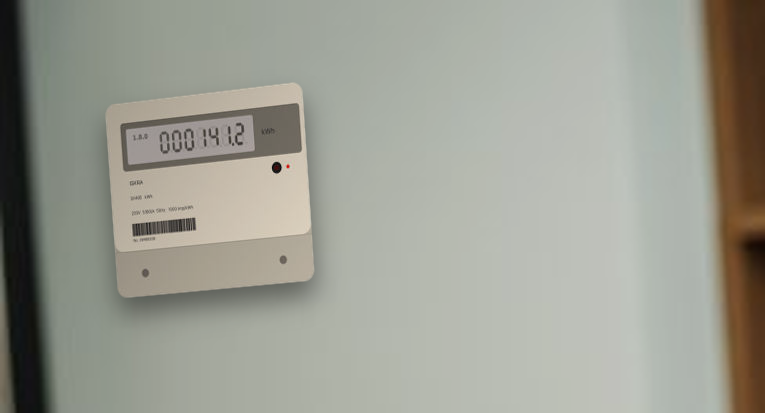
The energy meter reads 141.2 kWh
